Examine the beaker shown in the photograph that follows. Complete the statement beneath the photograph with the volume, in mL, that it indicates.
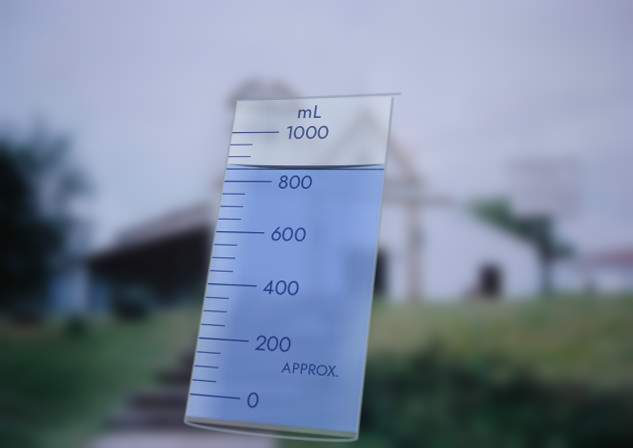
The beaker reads 850 mL
